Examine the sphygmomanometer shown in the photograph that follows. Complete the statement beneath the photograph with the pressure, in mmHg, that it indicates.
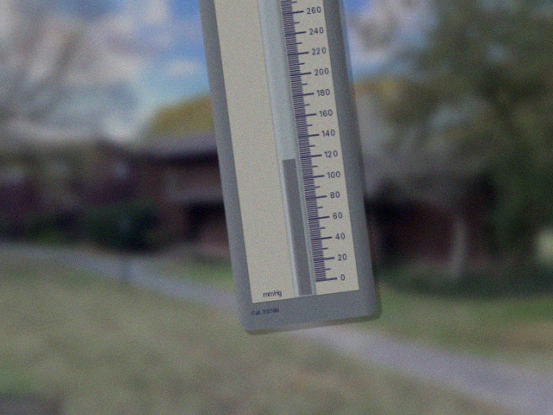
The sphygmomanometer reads 120 mmHg
